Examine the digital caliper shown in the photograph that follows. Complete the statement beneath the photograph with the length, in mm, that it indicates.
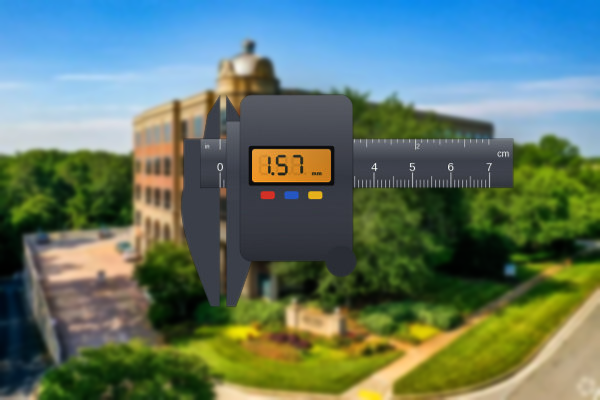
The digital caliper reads 1.57 mm
